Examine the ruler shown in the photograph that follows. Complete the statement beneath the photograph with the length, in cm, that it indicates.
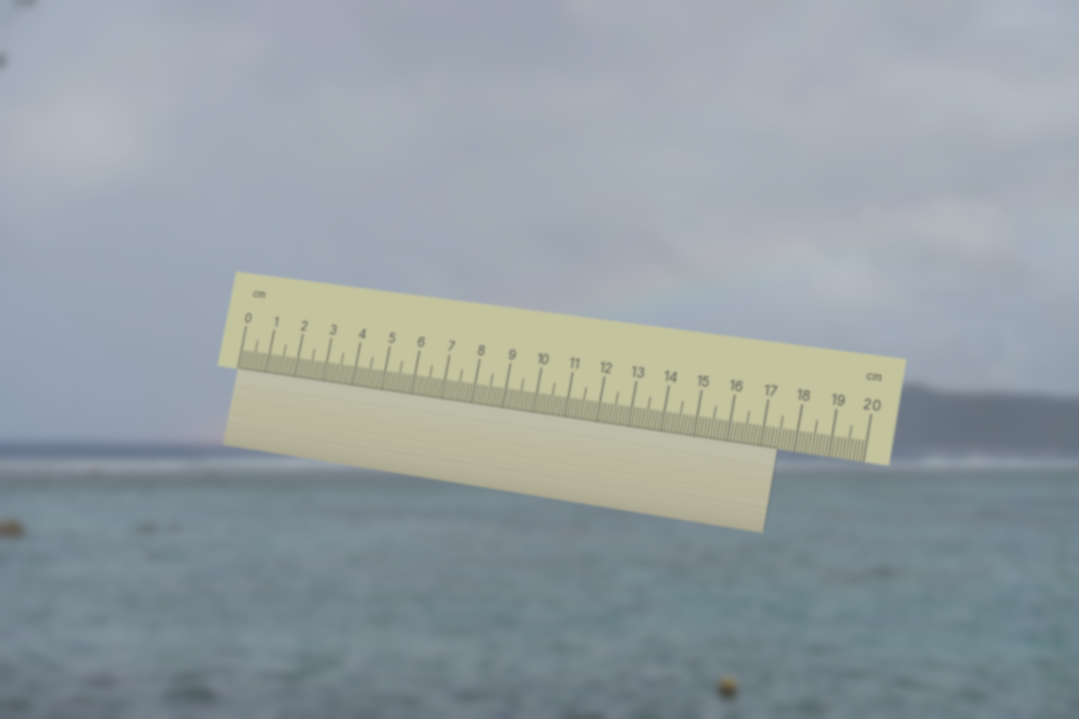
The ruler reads 17.5 cm
